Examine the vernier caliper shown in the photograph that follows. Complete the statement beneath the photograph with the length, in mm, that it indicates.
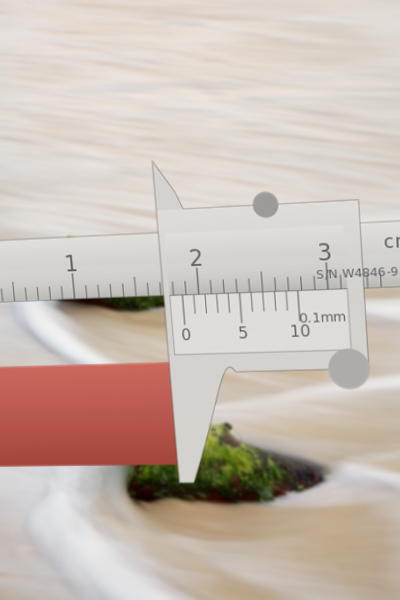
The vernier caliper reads 18.7 mm
